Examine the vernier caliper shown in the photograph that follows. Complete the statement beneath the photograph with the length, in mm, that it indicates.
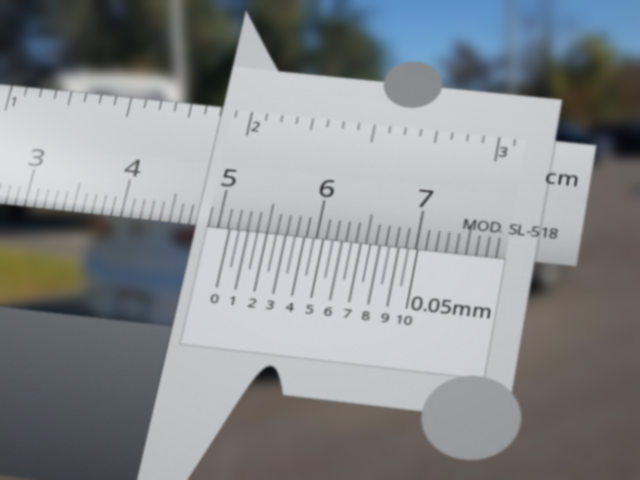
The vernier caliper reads 51.2 mm
